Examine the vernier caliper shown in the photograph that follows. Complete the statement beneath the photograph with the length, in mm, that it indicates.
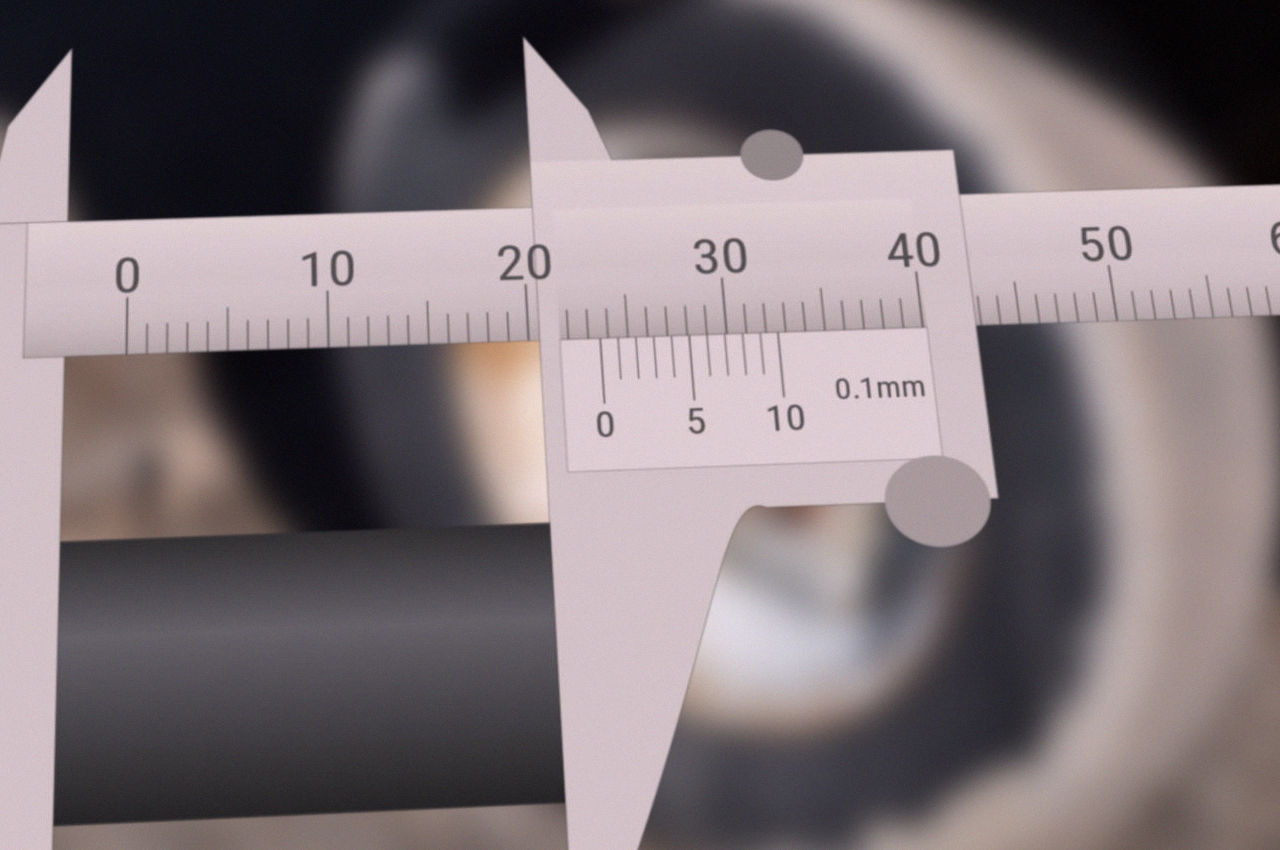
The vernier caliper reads 23.6 mm
